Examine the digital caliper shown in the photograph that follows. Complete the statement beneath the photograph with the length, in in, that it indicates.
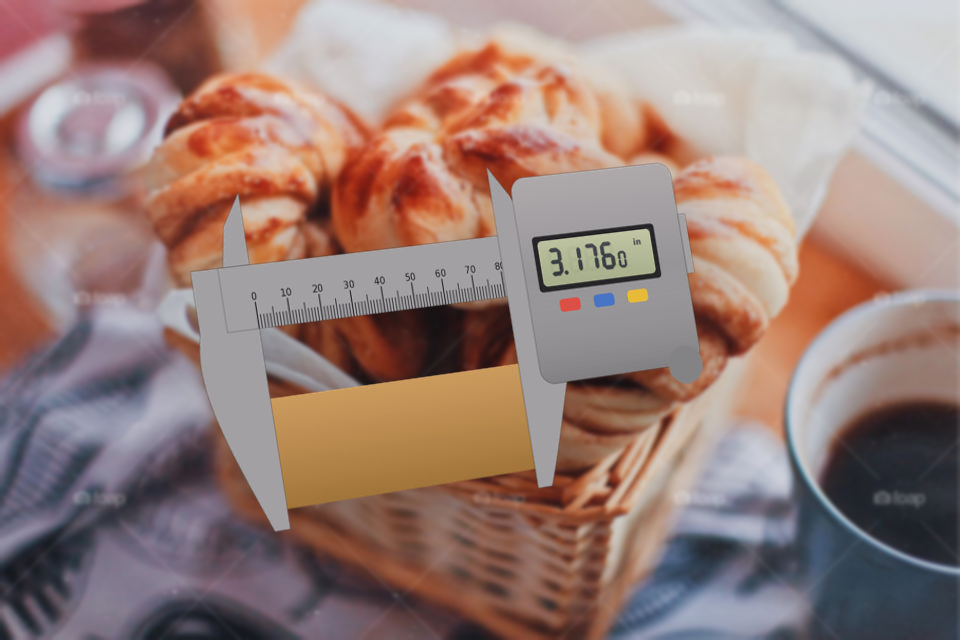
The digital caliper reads 3.1760 in
